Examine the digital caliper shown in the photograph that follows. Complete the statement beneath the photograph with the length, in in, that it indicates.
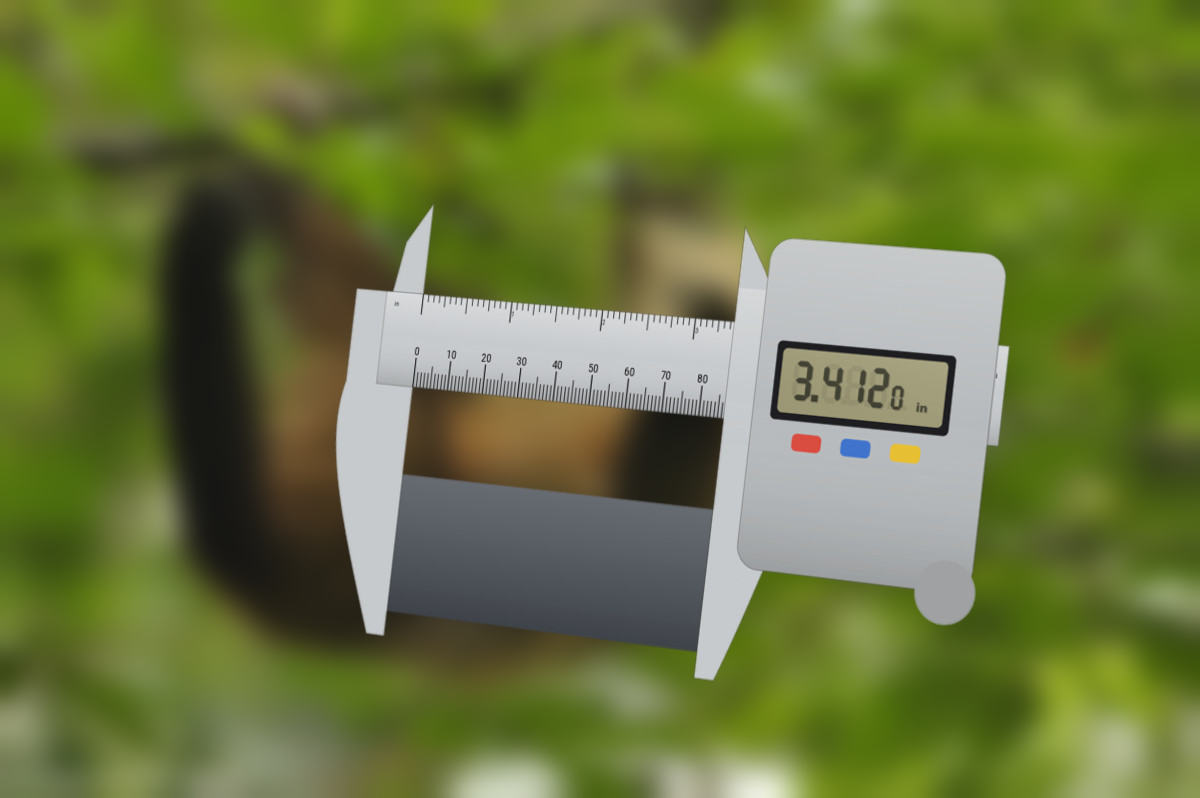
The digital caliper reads 3.4120 in
